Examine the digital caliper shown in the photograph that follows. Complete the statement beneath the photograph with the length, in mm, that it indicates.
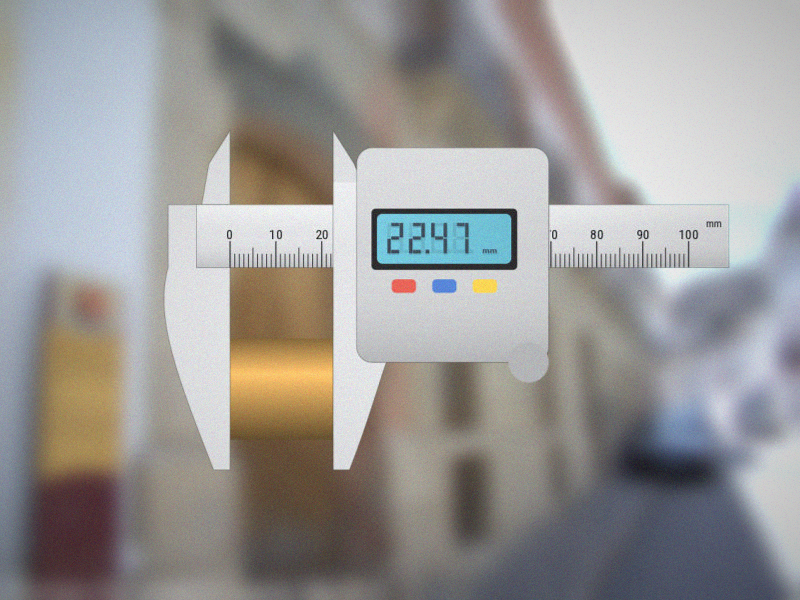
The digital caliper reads 22.47 mm
